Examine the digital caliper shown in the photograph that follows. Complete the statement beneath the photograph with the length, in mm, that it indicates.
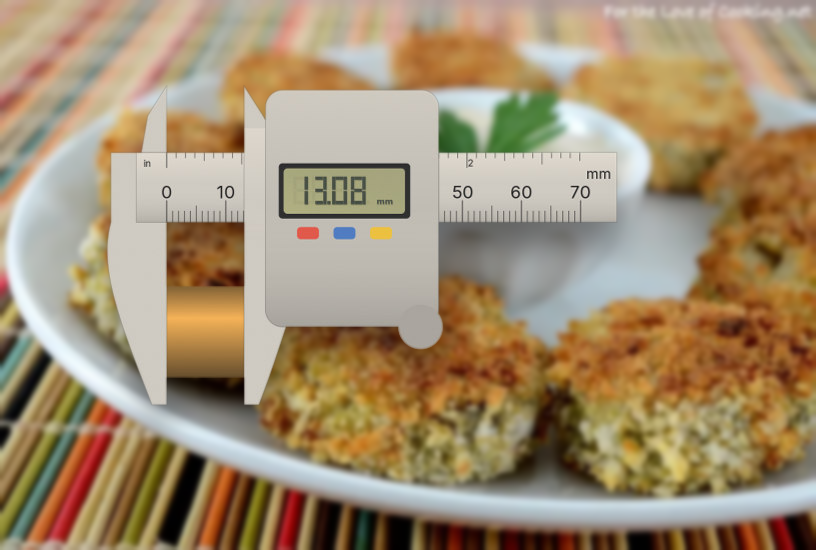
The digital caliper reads 13.08 mm
